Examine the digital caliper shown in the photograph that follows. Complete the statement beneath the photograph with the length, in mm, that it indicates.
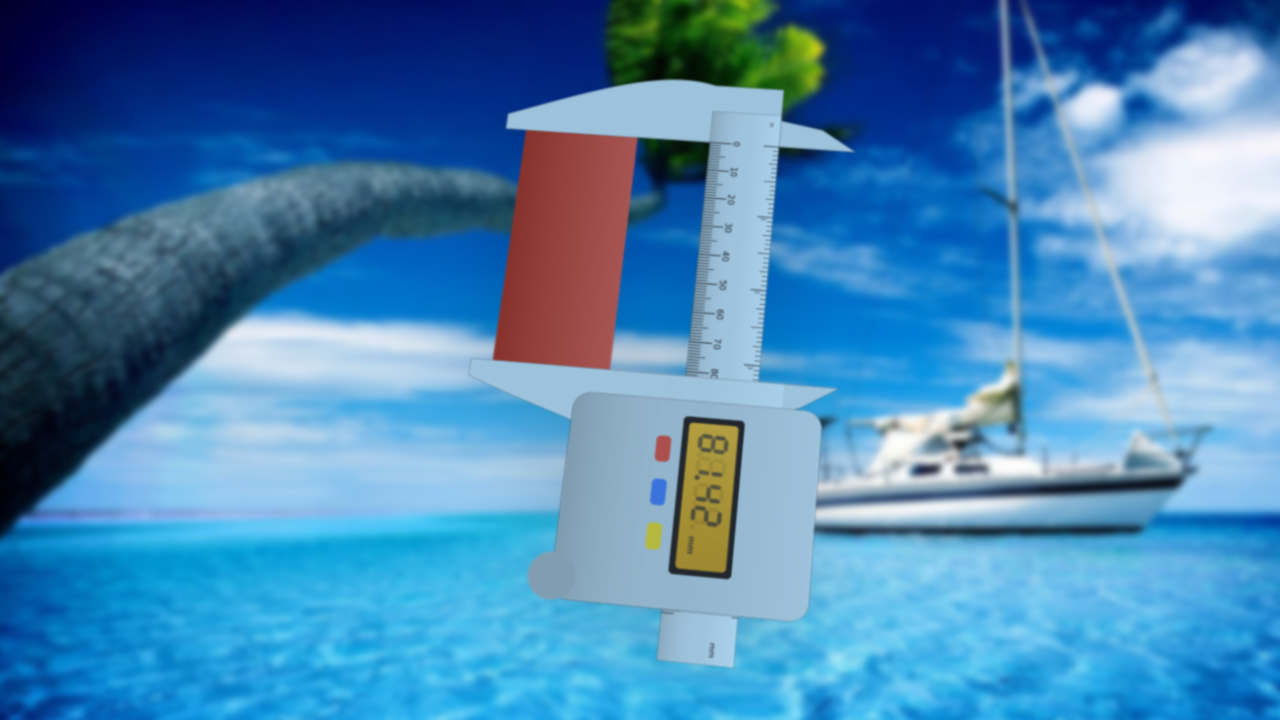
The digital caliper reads 81.42 mm
